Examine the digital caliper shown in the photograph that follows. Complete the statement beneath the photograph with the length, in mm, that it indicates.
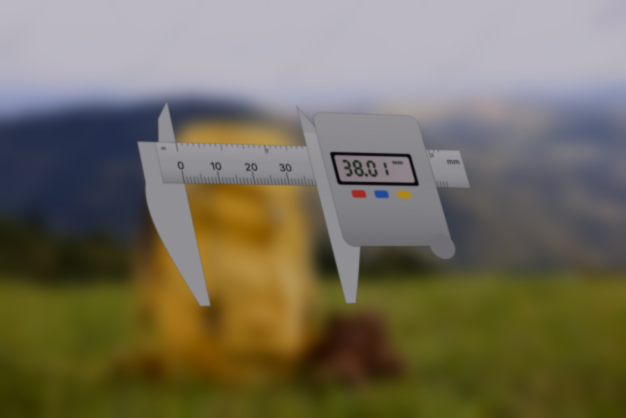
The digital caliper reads 38.01 mm
